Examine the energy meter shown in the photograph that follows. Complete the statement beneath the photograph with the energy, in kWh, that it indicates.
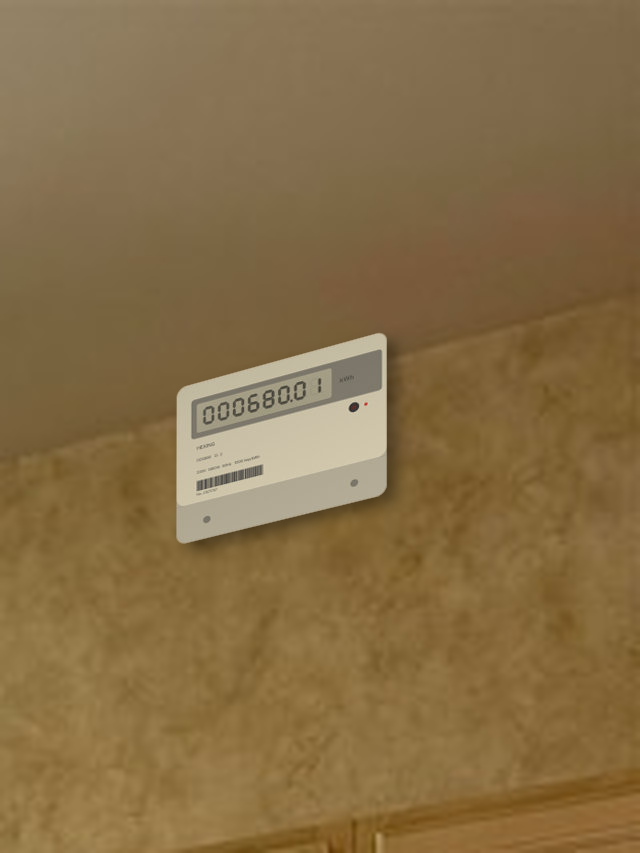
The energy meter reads 680.01 kWh
